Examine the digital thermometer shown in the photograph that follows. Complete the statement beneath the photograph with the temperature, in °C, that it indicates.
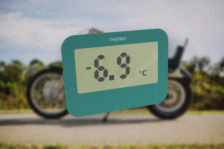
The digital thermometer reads -6.9 °C
